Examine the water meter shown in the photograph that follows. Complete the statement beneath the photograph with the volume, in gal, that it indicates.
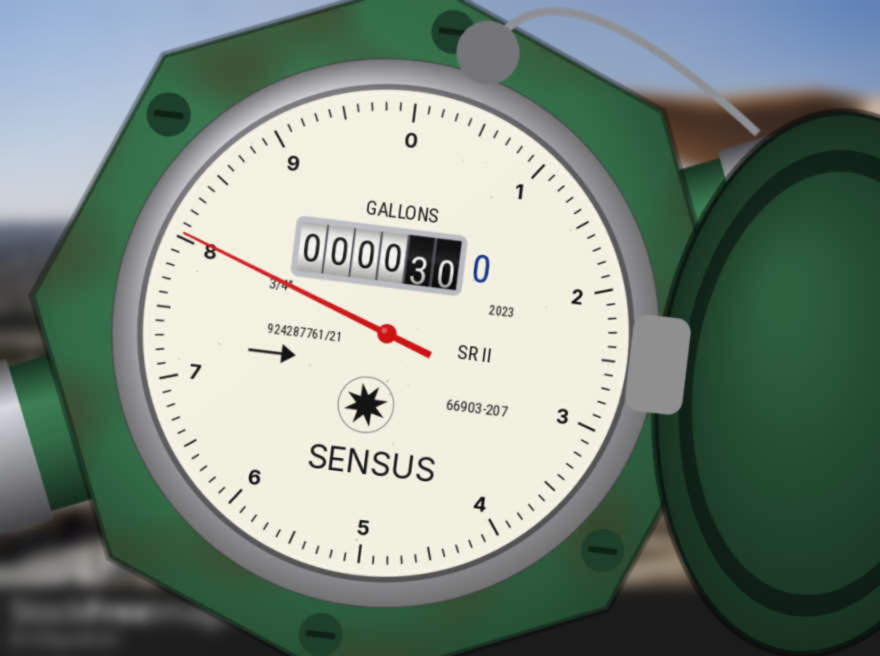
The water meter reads 298.0 gal
